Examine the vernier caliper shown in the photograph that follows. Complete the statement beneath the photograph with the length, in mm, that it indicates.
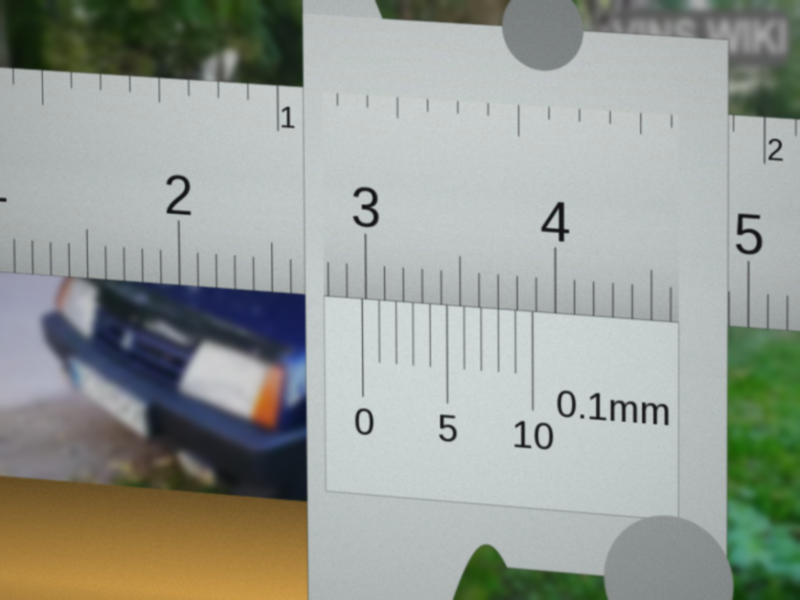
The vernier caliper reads 29.8 mm
